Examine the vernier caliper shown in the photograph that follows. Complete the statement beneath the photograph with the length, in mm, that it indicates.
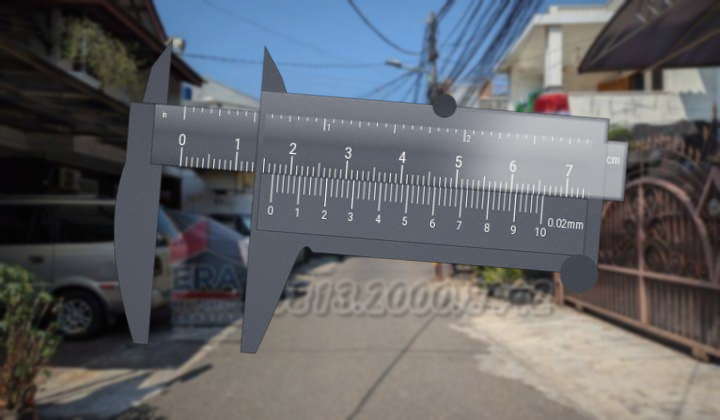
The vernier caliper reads 16.8 mm
